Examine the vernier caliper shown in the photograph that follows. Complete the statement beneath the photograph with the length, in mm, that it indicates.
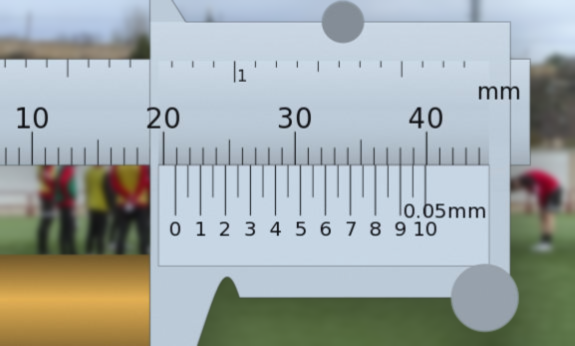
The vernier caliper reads 20.9 mm
